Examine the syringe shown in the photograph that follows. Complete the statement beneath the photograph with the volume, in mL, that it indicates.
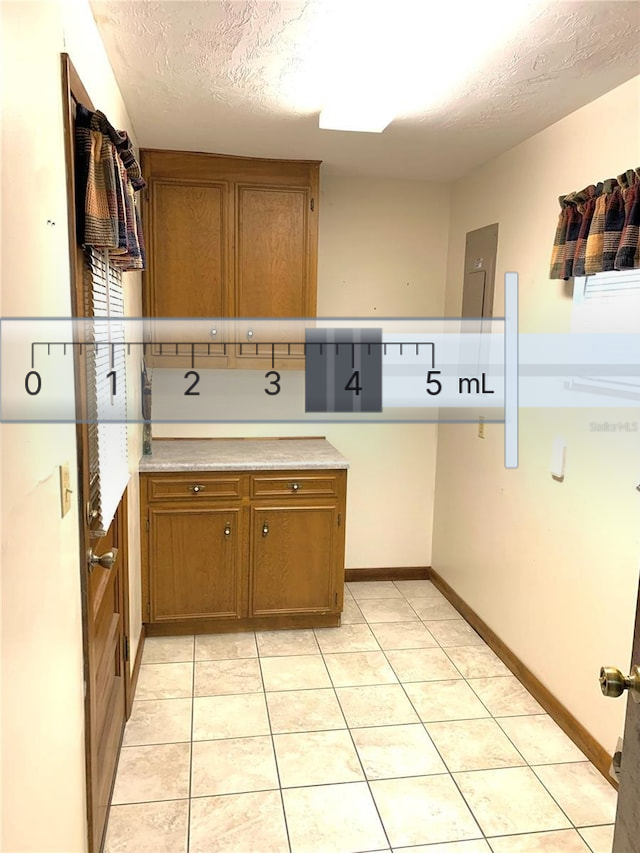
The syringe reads 3.4 mL
